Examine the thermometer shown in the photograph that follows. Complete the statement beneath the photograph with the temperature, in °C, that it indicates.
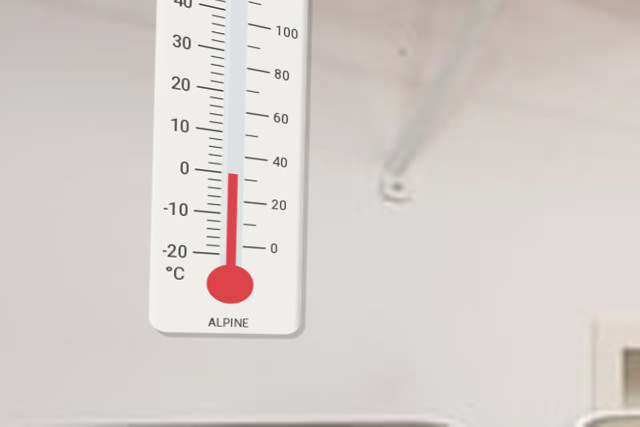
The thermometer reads 0 °C
